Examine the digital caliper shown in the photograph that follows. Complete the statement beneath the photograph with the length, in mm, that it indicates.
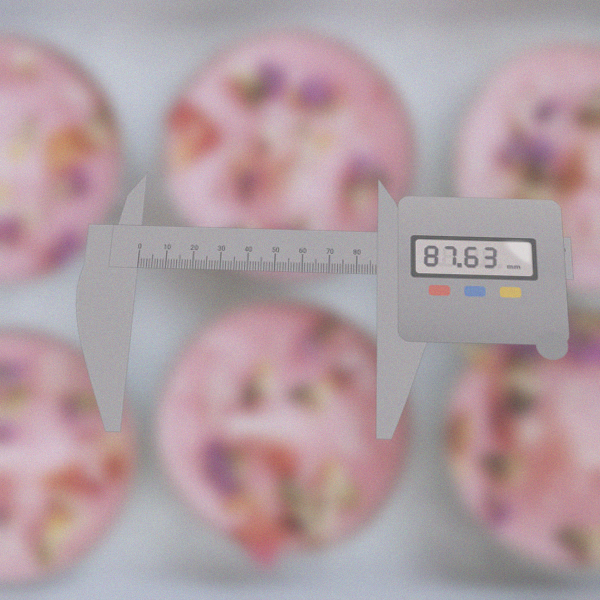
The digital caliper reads 87.63 mm
